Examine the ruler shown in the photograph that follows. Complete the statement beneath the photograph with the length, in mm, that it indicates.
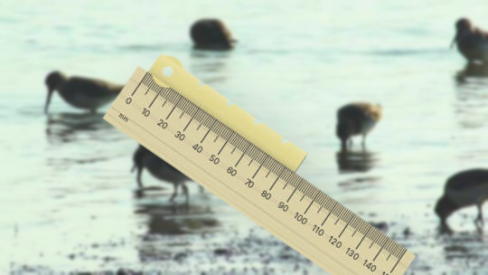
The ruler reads 85 mm
